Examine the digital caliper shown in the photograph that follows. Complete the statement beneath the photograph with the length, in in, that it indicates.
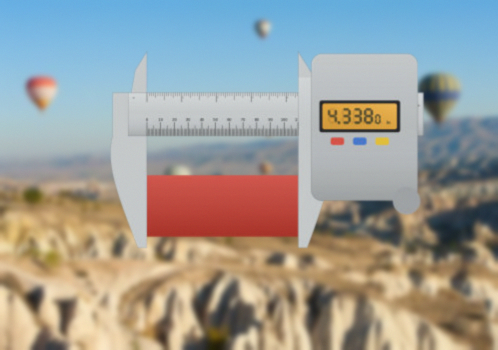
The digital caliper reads 4.3380 in
